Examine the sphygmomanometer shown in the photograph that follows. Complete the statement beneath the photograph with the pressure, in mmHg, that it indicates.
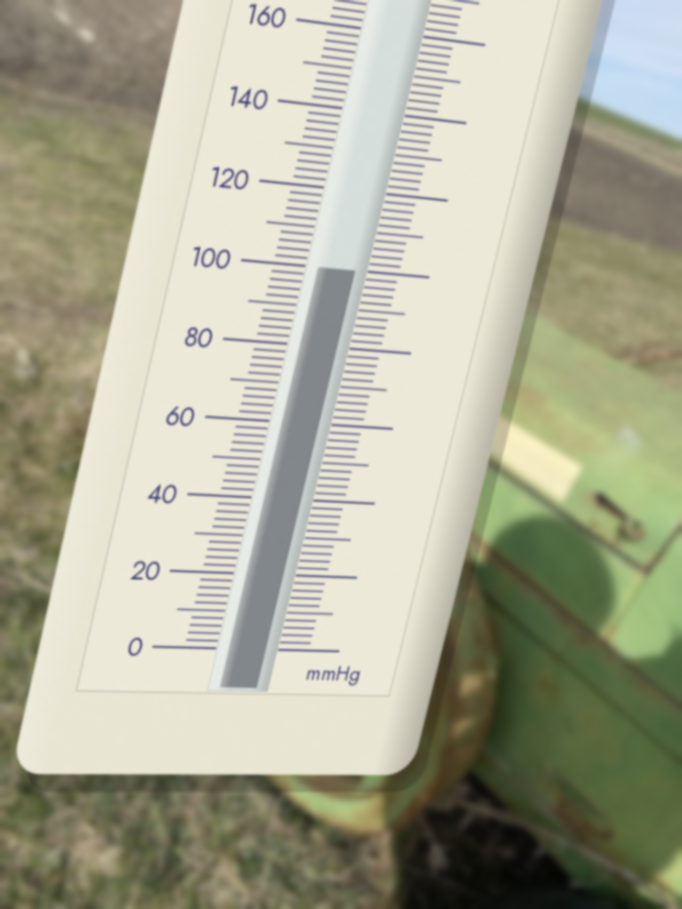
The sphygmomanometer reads 100 mmHg
